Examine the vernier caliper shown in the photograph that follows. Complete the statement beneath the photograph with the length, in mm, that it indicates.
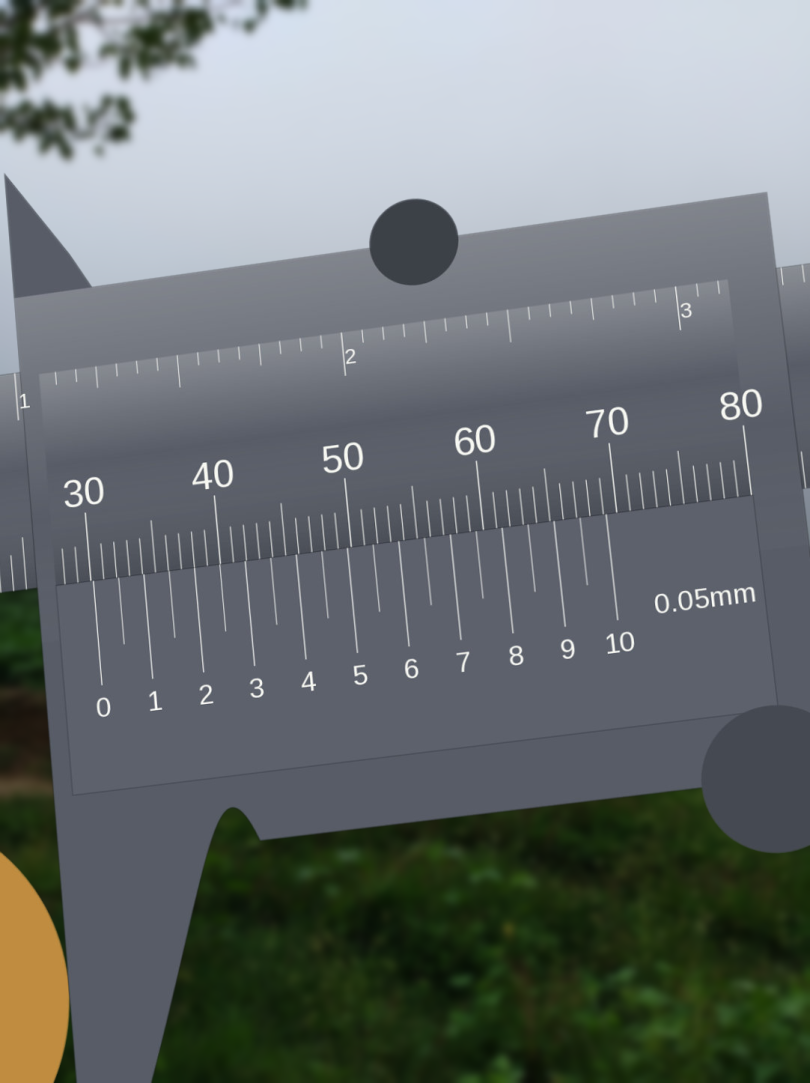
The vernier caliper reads 30.2 mm
